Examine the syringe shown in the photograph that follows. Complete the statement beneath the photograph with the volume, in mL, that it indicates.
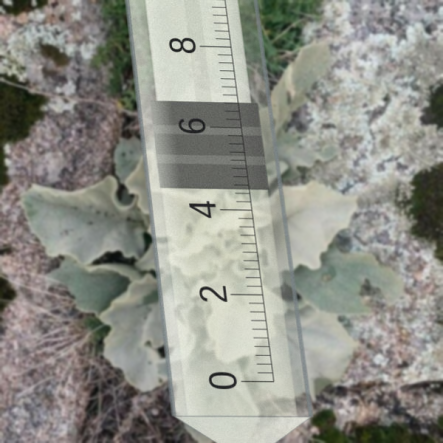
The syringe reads 4.5 mL
